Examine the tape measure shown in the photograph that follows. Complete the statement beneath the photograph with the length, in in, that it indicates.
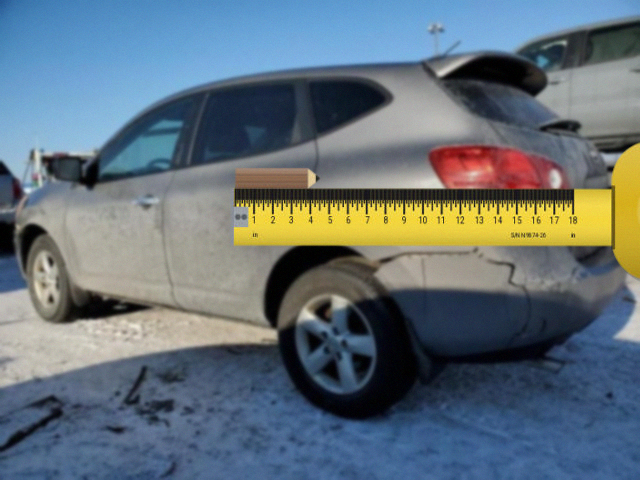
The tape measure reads 4.5 in
